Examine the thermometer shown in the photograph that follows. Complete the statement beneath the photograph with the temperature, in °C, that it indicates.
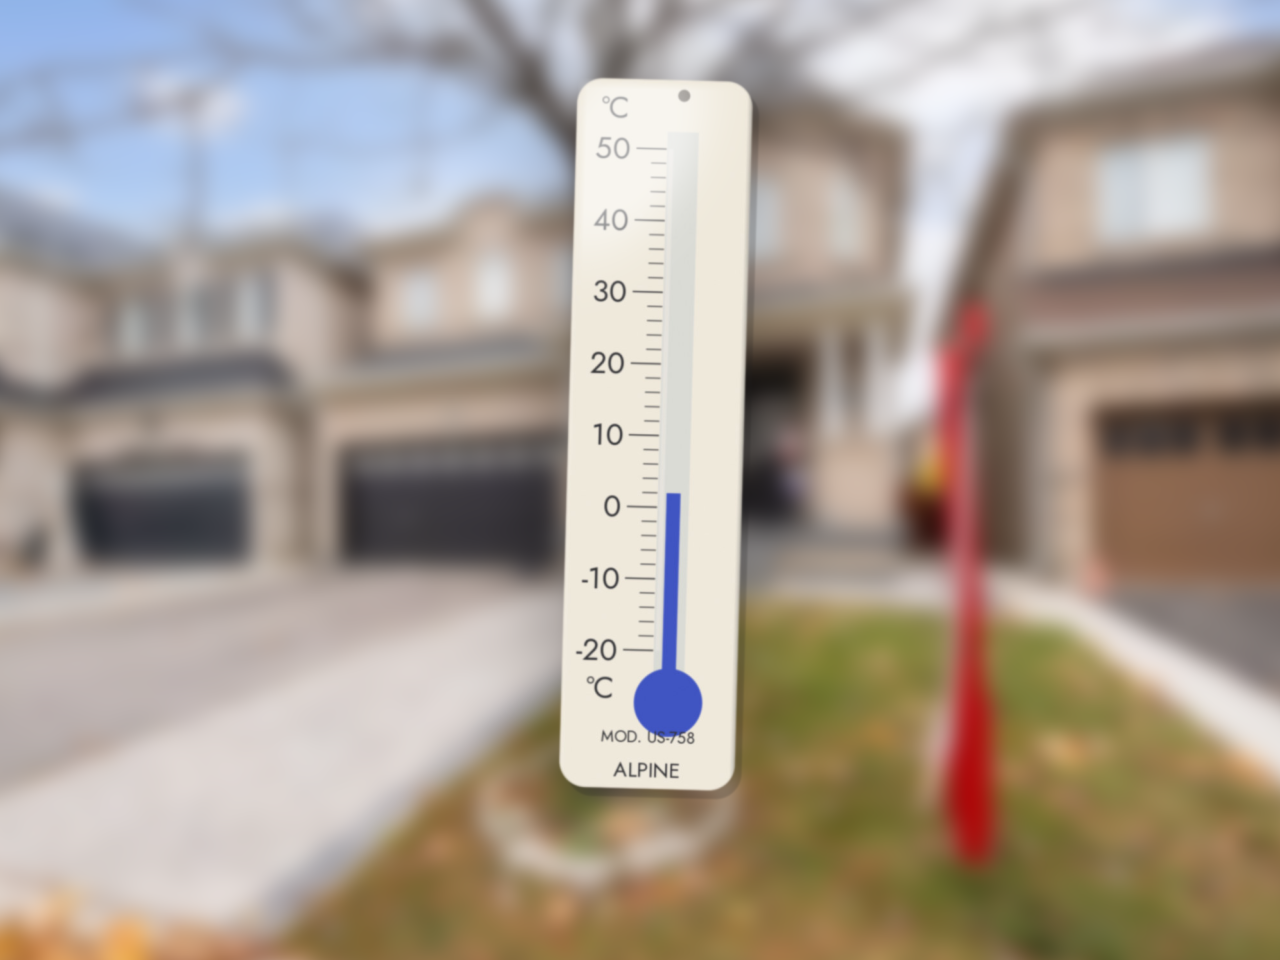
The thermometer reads 2 °C
